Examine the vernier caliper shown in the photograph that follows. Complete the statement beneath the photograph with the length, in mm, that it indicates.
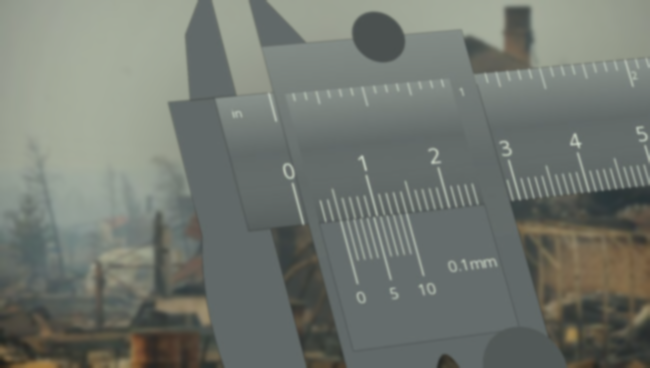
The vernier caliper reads 5.0 mm
